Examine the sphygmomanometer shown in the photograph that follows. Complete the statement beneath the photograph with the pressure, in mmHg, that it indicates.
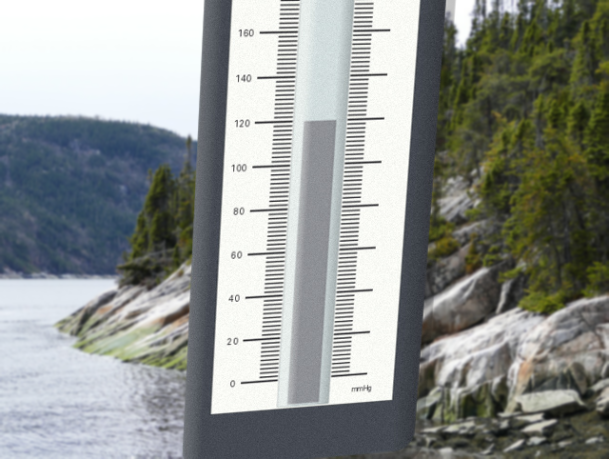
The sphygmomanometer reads 120 mmHg
